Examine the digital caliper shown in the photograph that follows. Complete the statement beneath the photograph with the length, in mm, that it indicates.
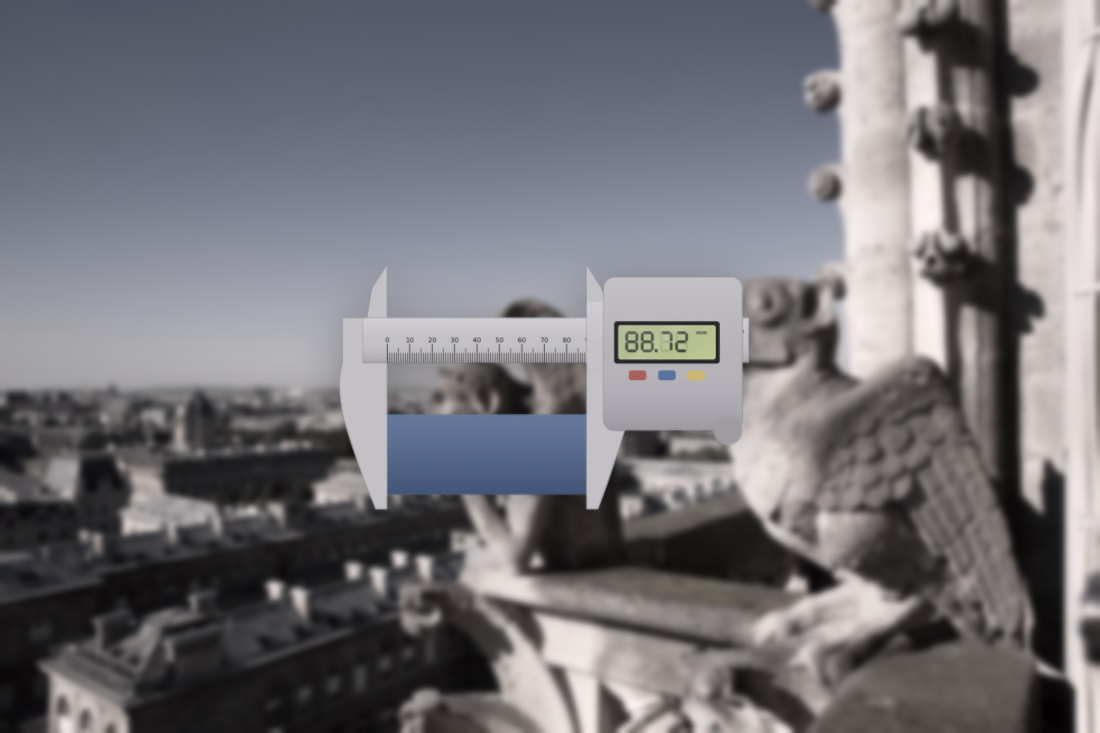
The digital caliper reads 88.72 mm
